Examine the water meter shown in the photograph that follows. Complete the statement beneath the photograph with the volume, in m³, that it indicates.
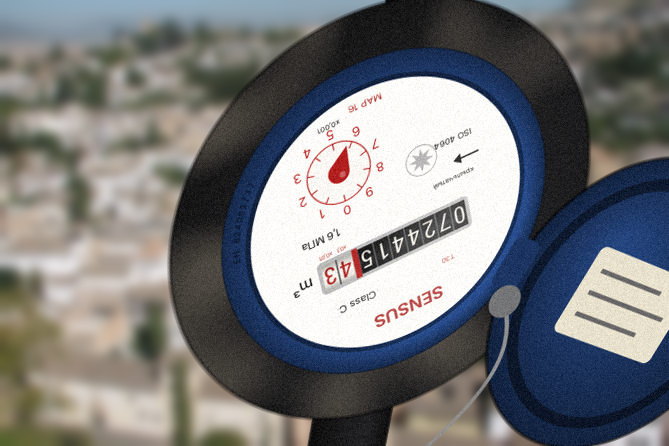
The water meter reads 724415.435 m³
